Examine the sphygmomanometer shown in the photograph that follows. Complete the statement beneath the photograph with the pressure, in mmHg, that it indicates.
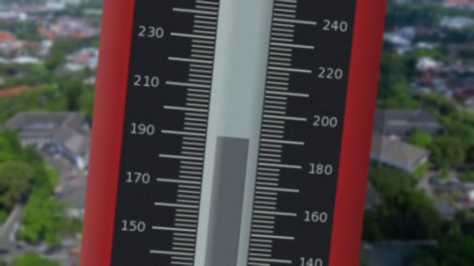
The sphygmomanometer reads 190 mmHg
